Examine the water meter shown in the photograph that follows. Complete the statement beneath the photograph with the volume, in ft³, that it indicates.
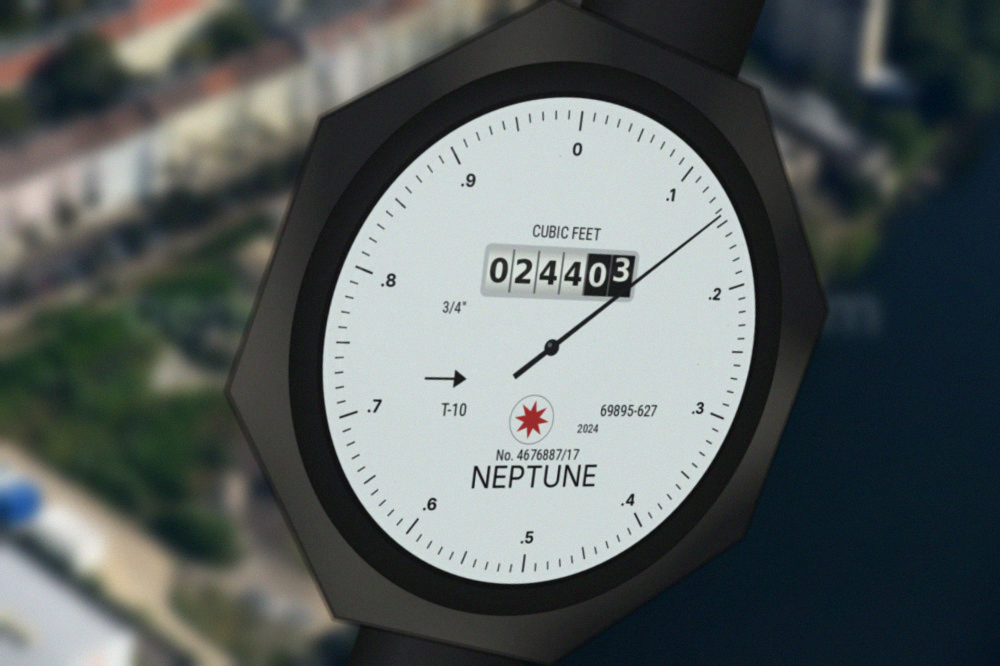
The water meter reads 24403.14 ft³
